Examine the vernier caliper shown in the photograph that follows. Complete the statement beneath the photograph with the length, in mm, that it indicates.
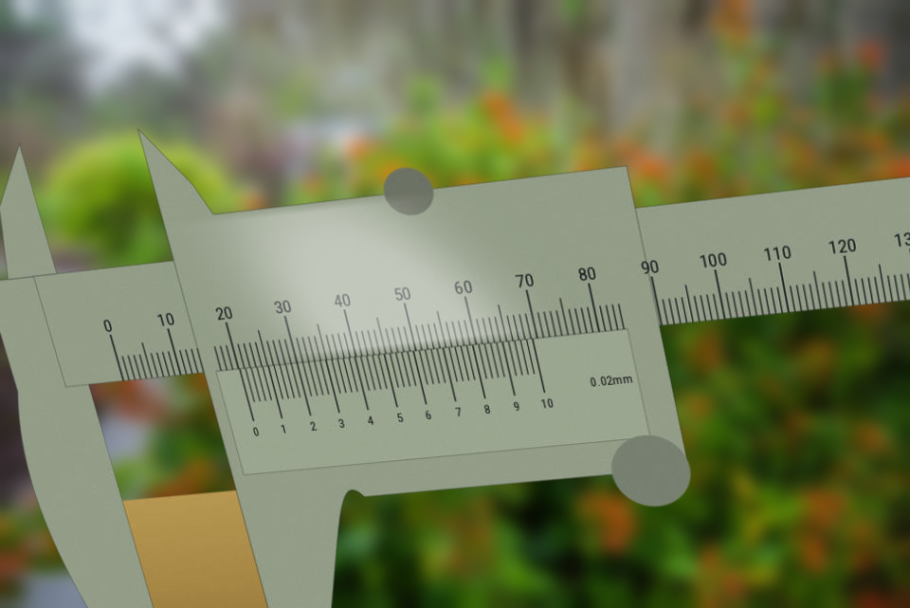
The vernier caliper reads 20.2 mm
